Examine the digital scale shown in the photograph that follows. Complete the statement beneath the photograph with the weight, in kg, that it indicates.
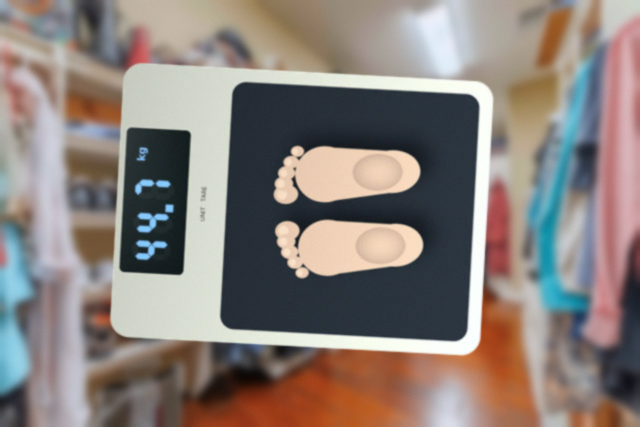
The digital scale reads 44.7 kg
